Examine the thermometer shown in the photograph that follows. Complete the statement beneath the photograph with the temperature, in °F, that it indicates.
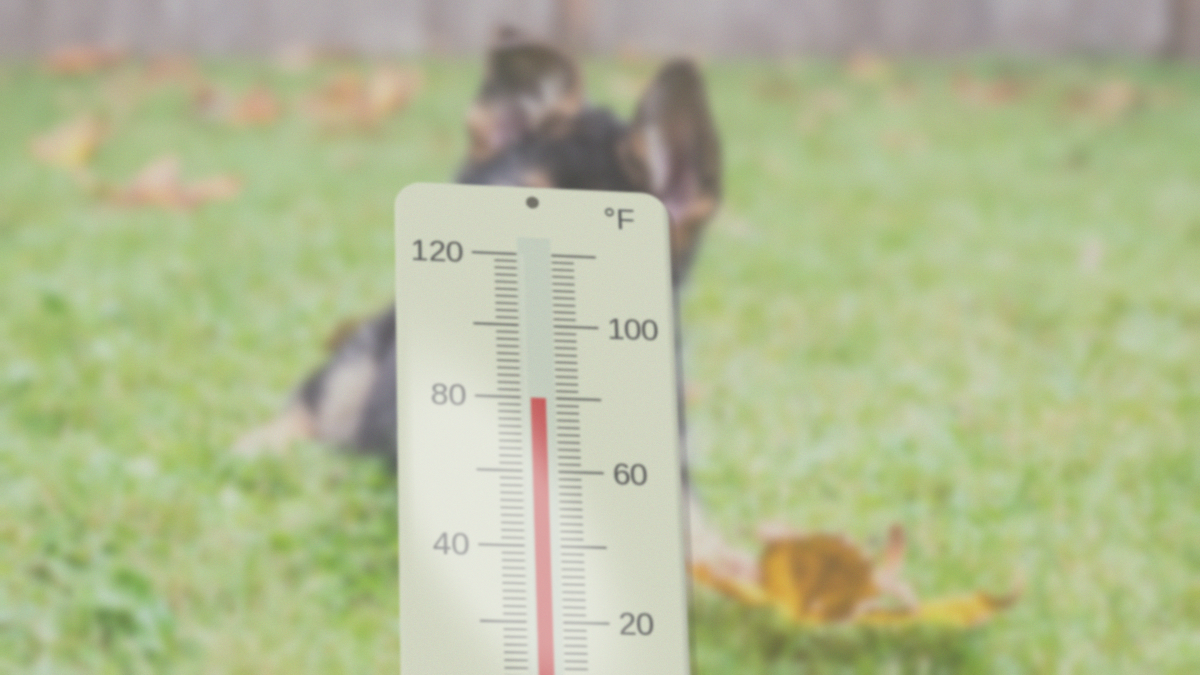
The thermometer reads 80 °F
